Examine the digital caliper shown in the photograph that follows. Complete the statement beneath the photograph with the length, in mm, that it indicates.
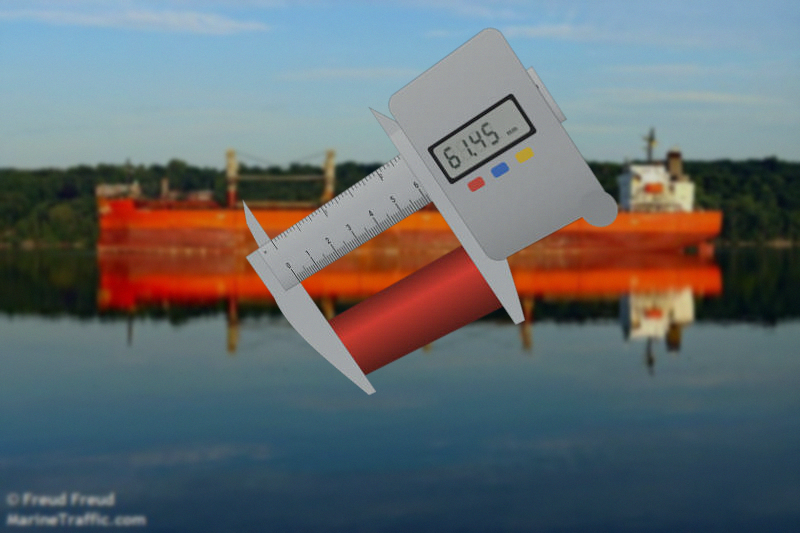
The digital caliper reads 61.45 mm
